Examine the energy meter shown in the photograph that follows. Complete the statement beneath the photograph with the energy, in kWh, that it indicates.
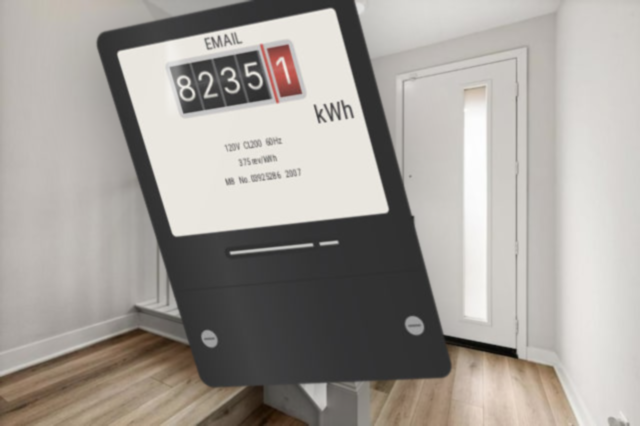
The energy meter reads 8235.1 kWh
